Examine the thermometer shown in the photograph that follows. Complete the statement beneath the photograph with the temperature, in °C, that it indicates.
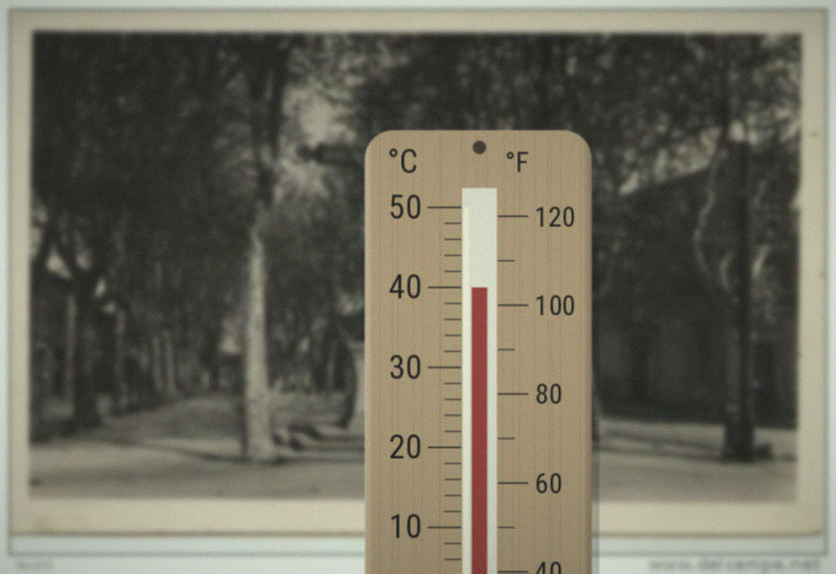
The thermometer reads 40 °C
